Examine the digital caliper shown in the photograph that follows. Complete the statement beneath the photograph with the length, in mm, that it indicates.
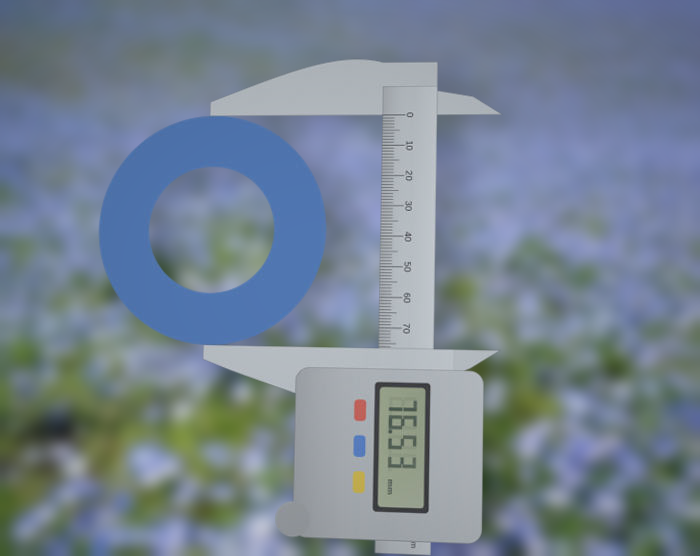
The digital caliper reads 76.53 mm
